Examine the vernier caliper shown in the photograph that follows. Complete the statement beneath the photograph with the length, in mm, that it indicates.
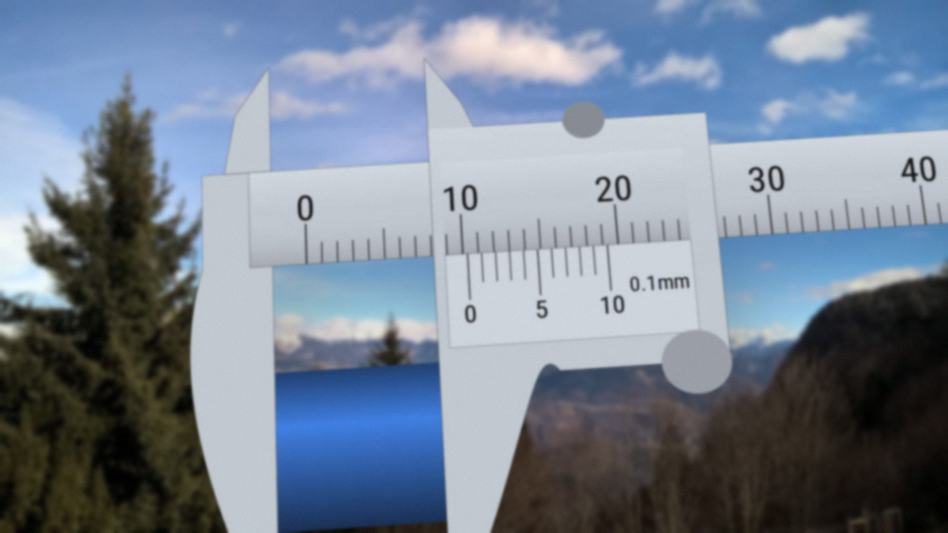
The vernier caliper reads 10.3 mm
